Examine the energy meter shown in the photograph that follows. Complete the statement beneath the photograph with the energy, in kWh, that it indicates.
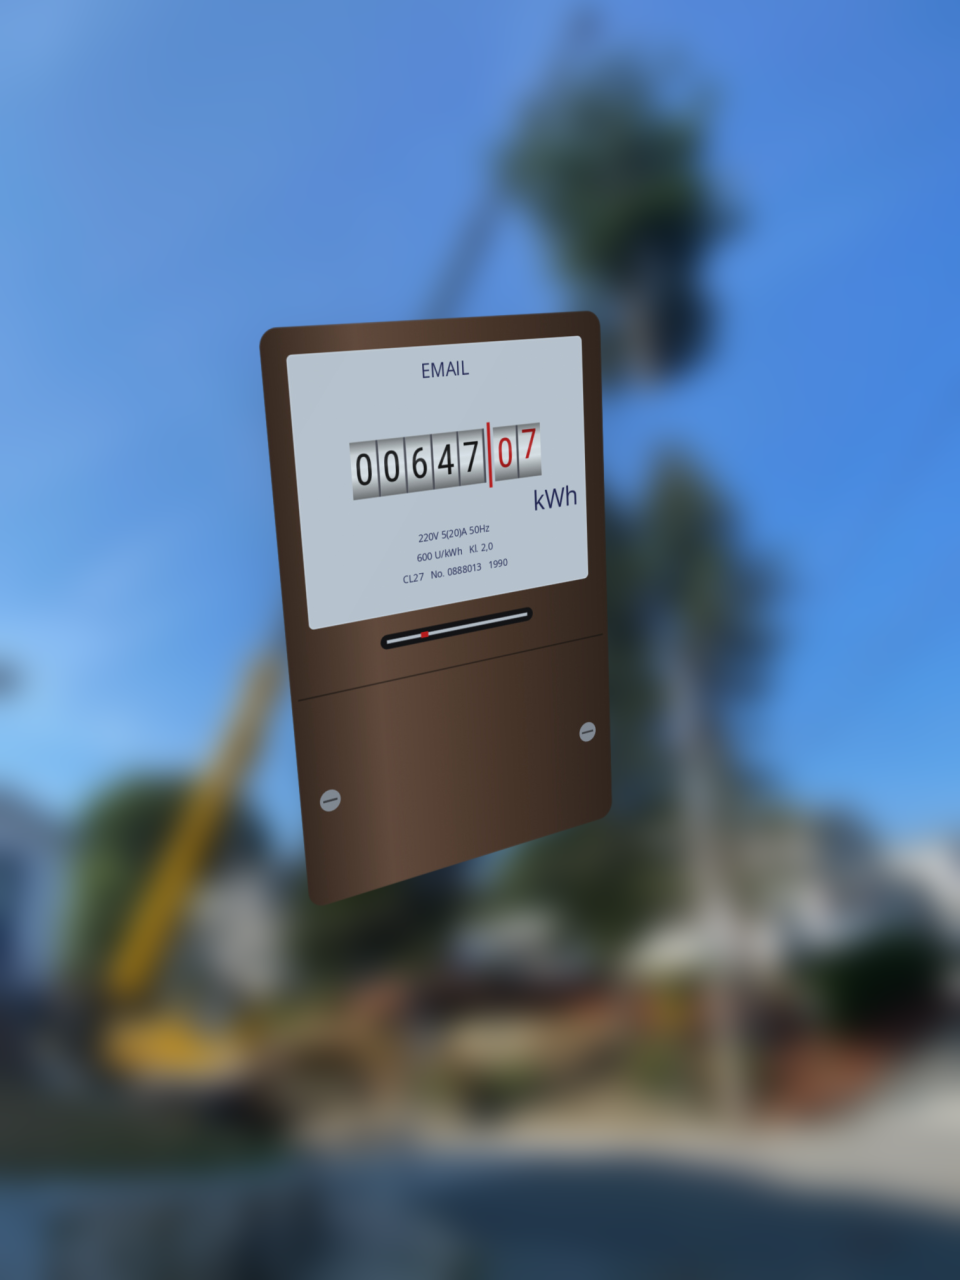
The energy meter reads 647.07 kWh
